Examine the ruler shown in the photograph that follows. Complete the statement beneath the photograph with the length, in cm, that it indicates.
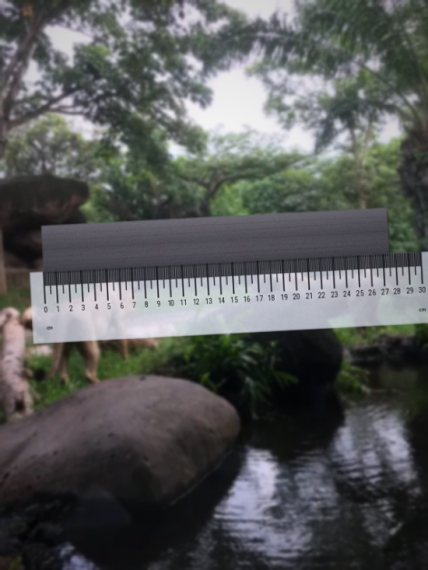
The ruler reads 27.5 cm
